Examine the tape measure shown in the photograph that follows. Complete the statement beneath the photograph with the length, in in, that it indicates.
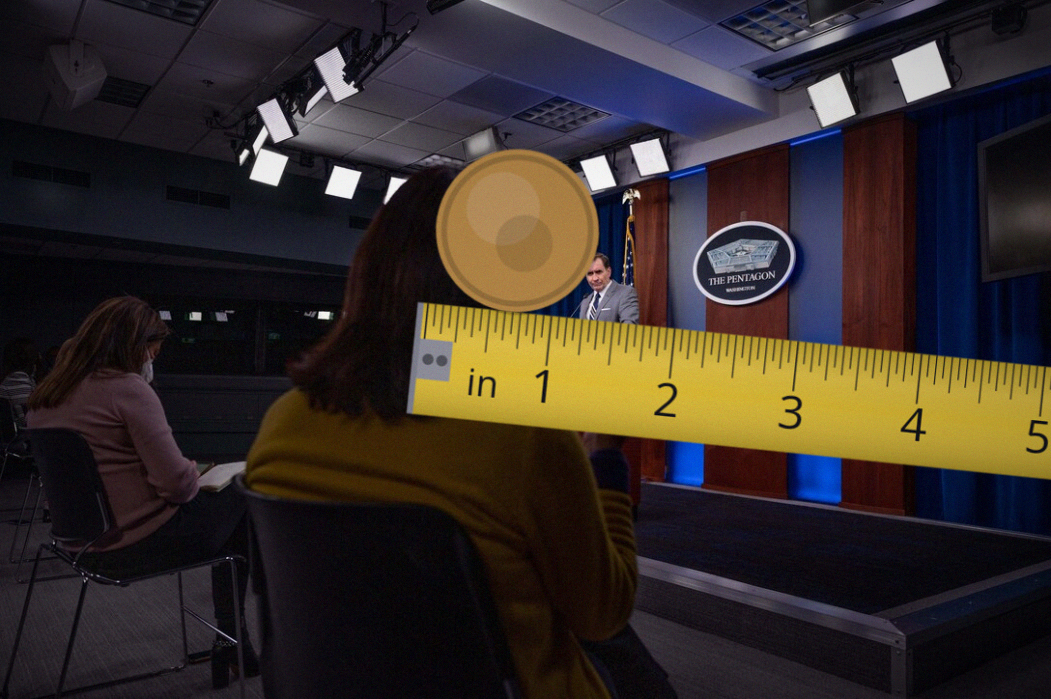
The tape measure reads 1.3125 in
